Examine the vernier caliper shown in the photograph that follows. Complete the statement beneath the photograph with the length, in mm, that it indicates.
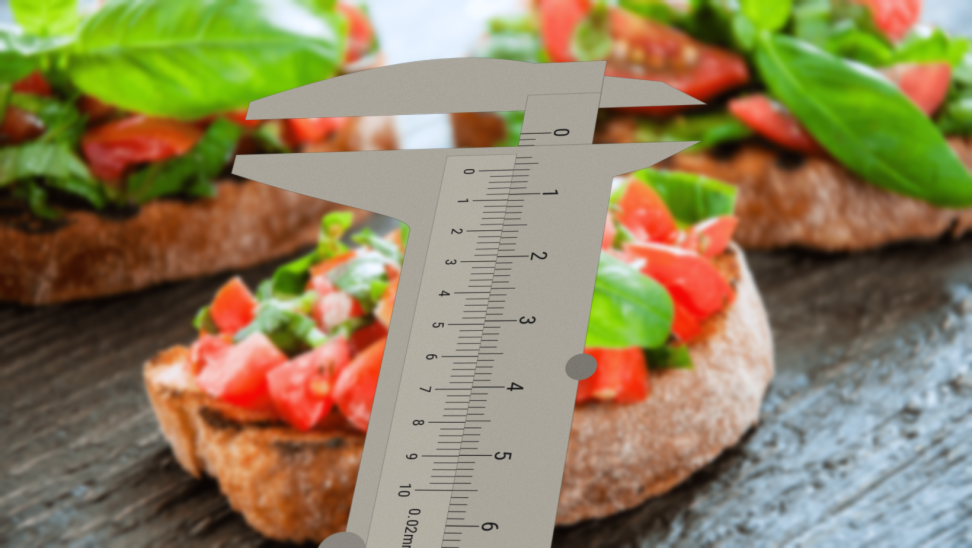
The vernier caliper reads 6.0 mm
